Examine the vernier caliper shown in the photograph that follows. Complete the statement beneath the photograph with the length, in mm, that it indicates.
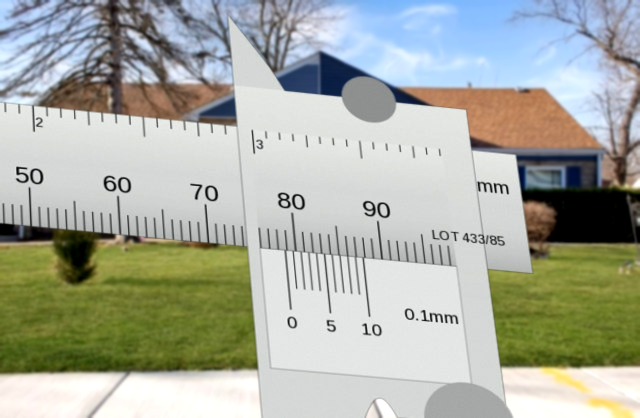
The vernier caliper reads 78.8 mm
